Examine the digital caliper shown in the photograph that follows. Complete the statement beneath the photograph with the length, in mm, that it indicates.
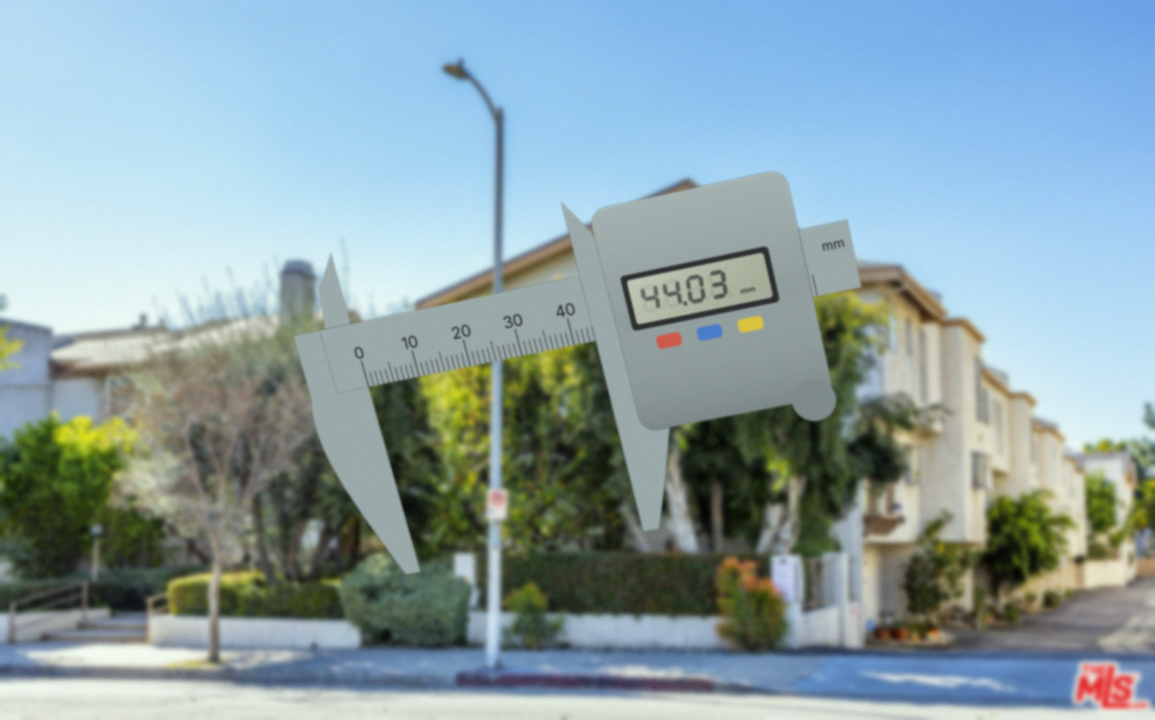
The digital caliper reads 44.03 mm
